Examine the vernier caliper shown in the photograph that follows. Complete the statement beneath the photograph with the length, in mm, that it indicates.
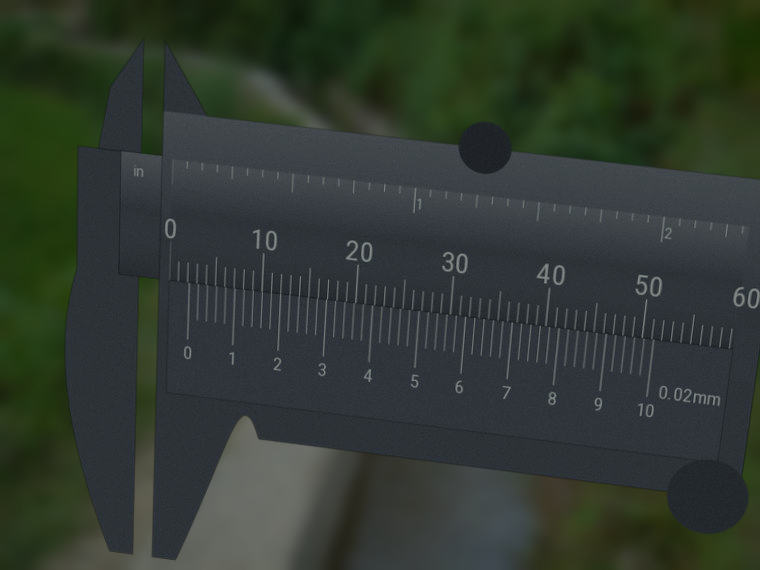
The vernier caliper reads 2.2 mm
